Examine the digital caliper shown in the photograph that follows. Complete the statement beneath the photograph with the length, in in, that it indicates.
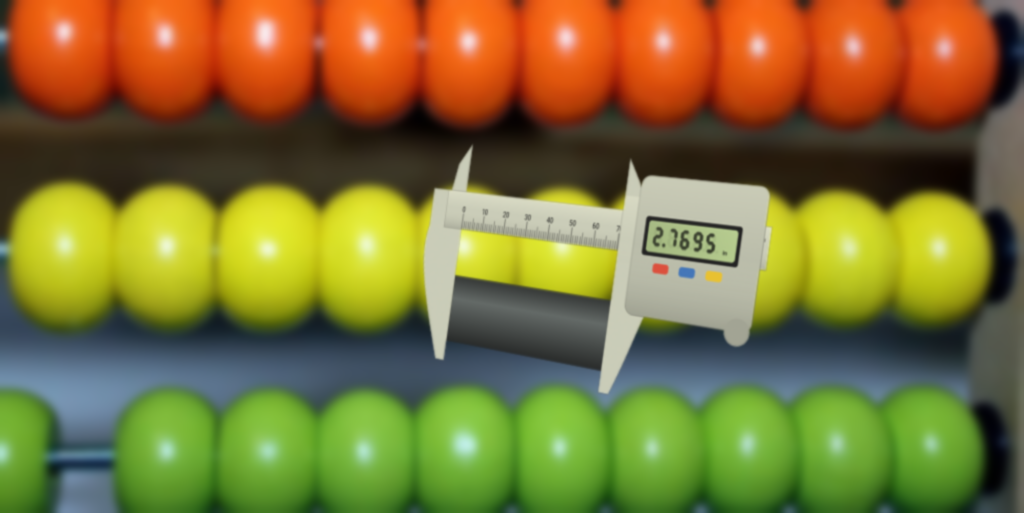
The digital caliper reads 2.7695 in
